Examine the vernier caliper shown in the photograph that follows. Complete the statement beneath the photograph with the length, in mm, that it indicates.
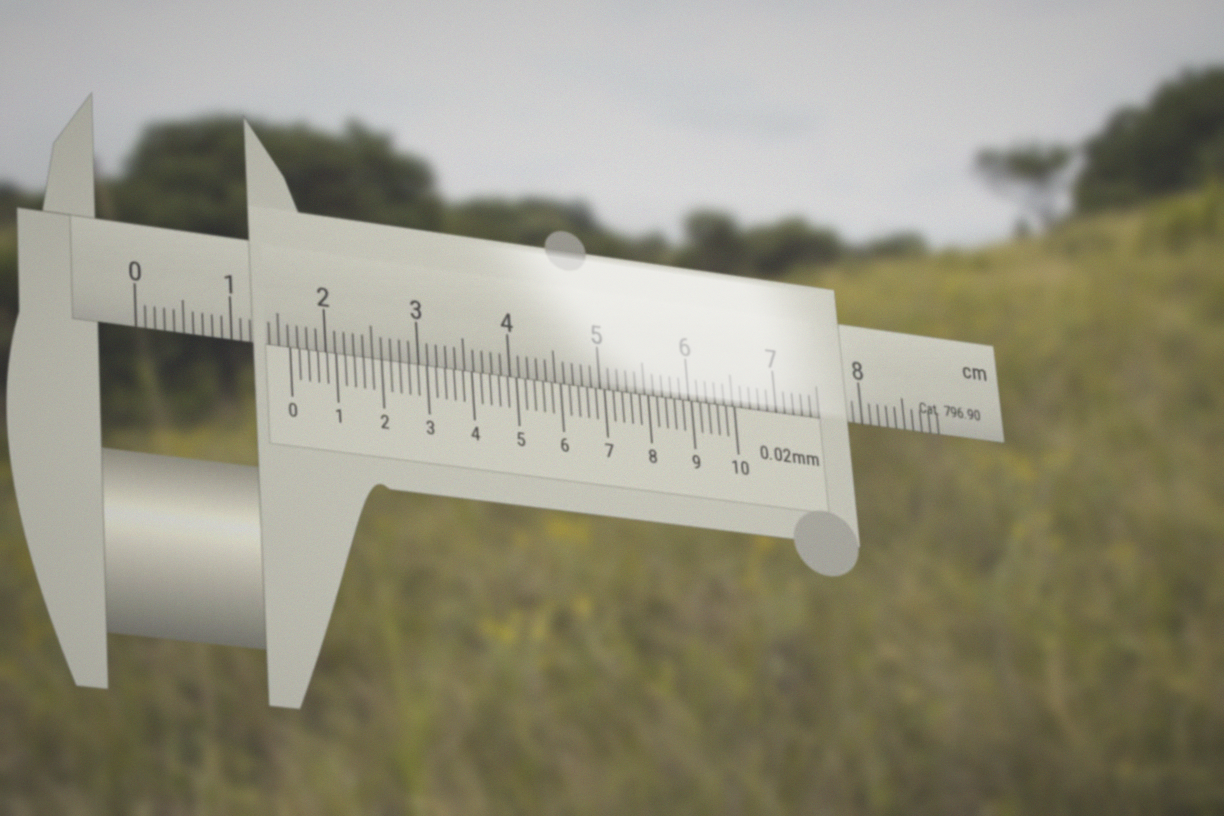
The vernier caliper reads 16.2 mm
